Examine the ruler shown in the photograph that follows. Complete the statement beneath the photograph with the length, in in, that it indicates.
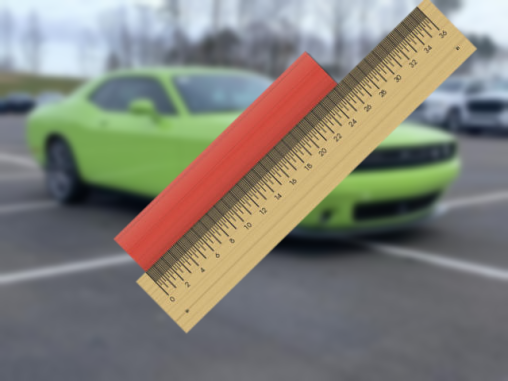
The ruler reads 25.5 in
